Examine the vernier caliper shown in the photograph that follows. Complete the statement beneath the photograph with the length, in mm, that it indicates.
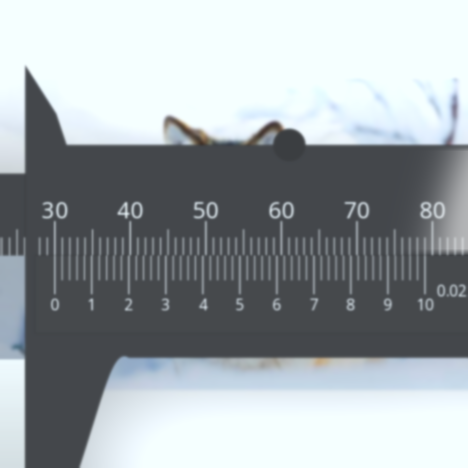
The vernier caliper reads 30.0 mm
